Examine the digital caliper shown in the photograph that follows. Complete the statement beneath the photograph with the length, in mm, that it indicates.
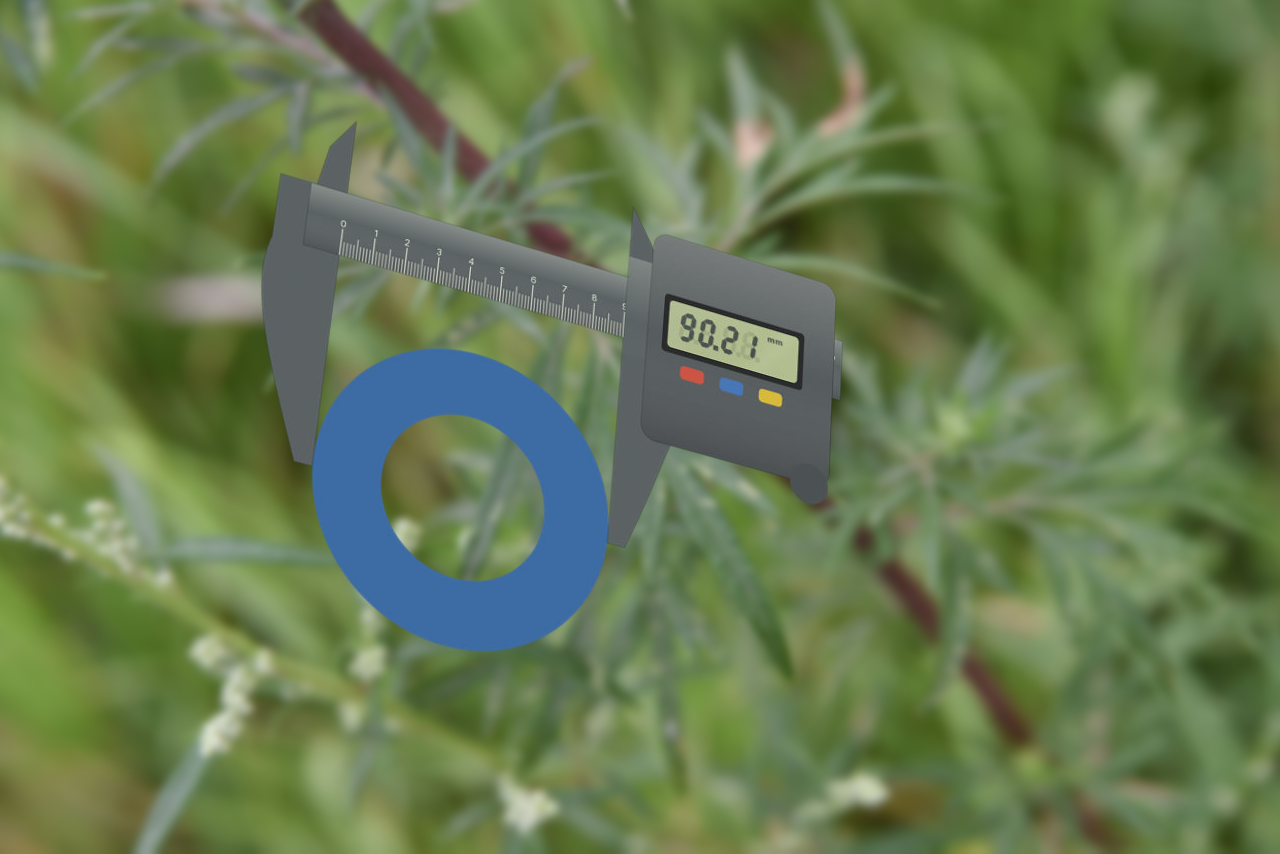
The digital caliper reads 90.21 mm
